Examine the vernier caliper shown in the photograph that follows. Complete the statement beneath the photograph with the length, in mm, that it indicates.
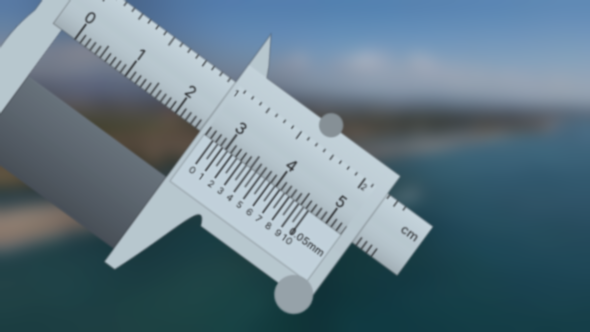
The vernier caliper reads 27.5 mm
